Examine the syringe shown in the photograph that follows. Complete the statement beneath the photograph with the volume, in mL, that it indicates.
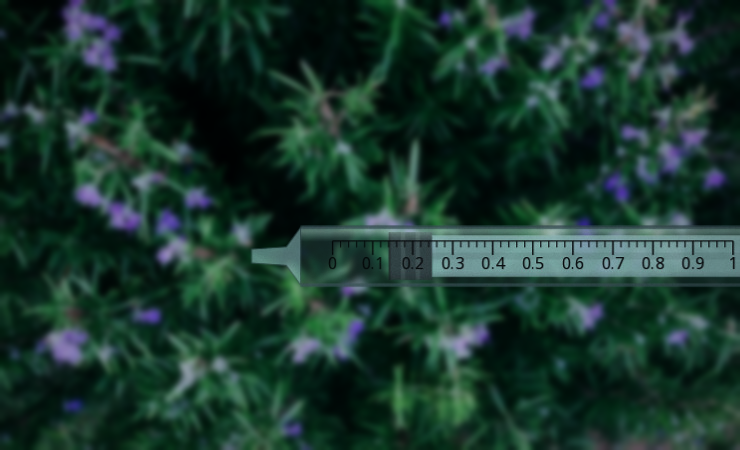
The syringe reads 0.14 mL
